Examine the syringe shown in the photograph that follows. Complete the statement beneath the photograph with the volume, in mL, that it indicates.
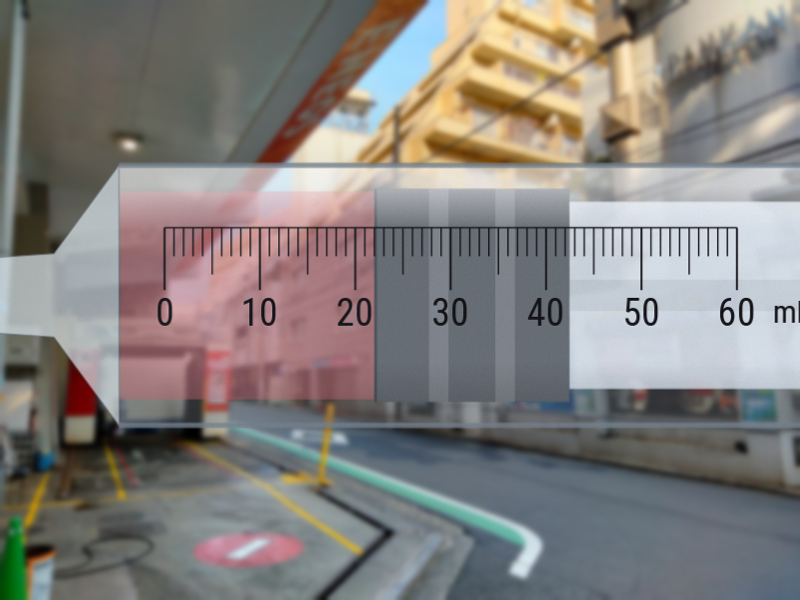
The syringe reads 22 mL
